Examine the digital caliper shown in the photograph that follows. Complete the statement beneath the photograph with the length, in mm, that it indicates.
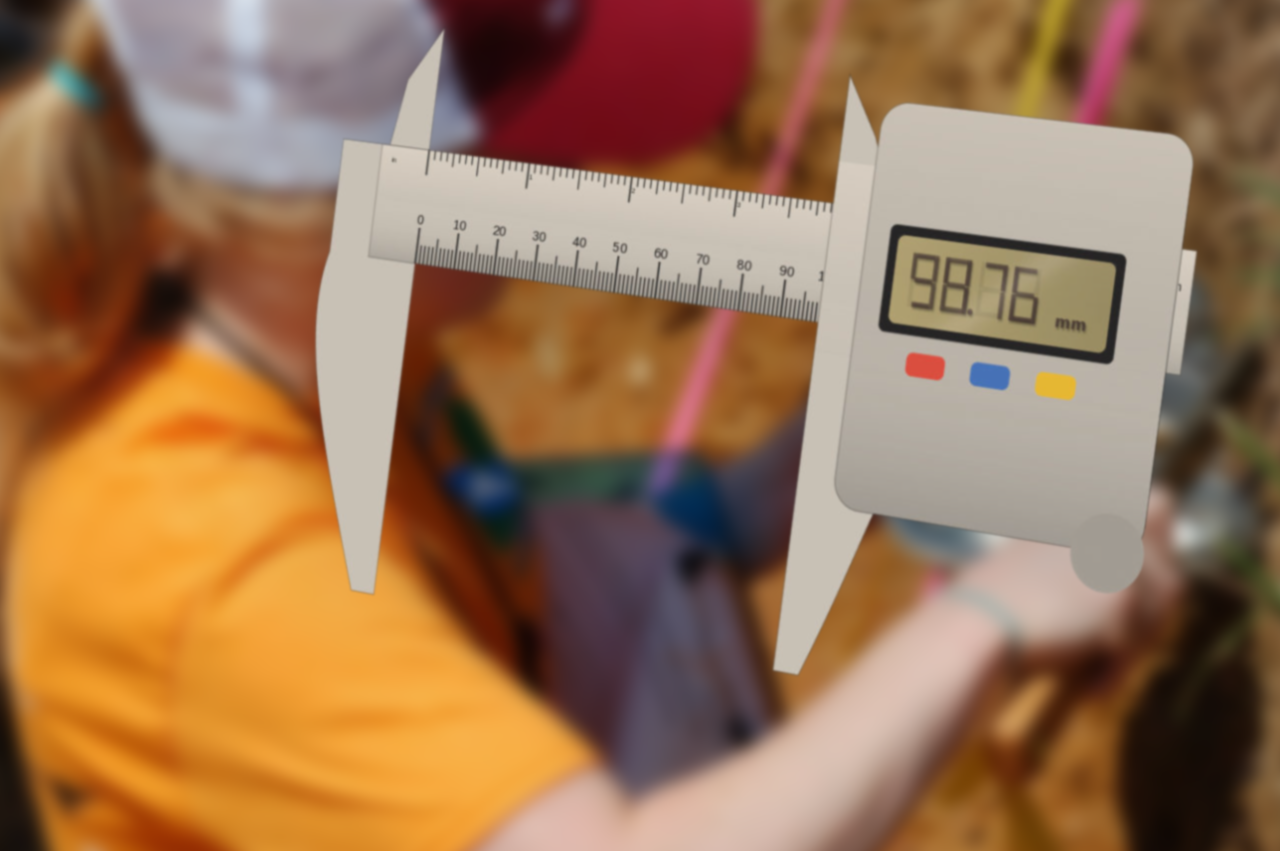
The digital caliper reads 98.76 mm
